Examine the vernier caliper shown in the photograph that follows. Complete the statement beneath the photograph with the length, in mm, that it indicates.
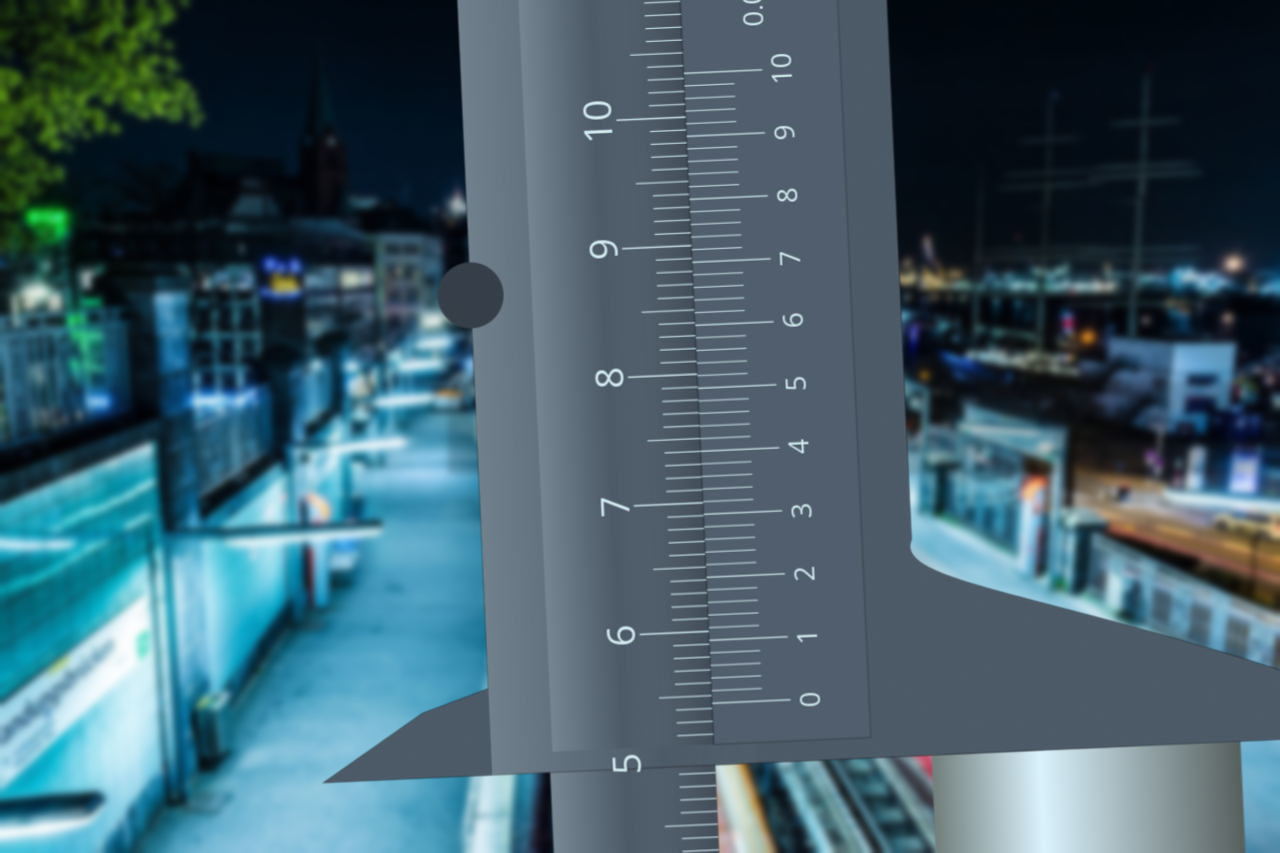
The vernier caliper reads 54.4 mm
